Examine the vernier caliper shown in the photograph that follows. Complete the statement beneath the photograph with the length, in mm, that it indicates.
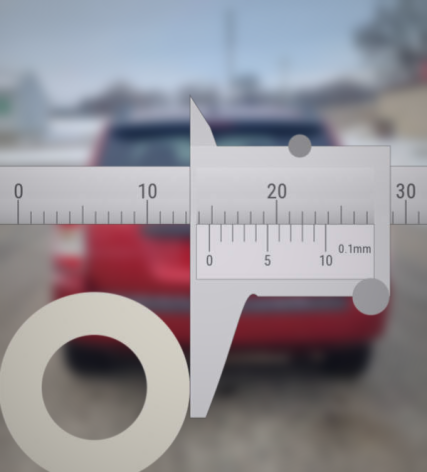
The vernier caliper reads 14.8 mm
